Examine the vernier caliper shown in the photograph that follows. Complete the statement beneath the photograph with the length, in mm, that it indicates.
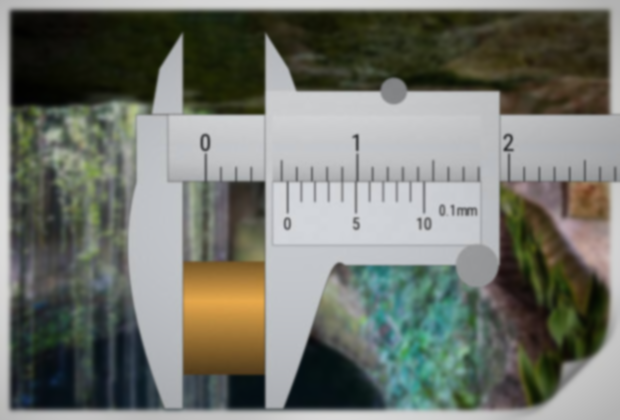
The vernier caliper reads 5.4 mm
